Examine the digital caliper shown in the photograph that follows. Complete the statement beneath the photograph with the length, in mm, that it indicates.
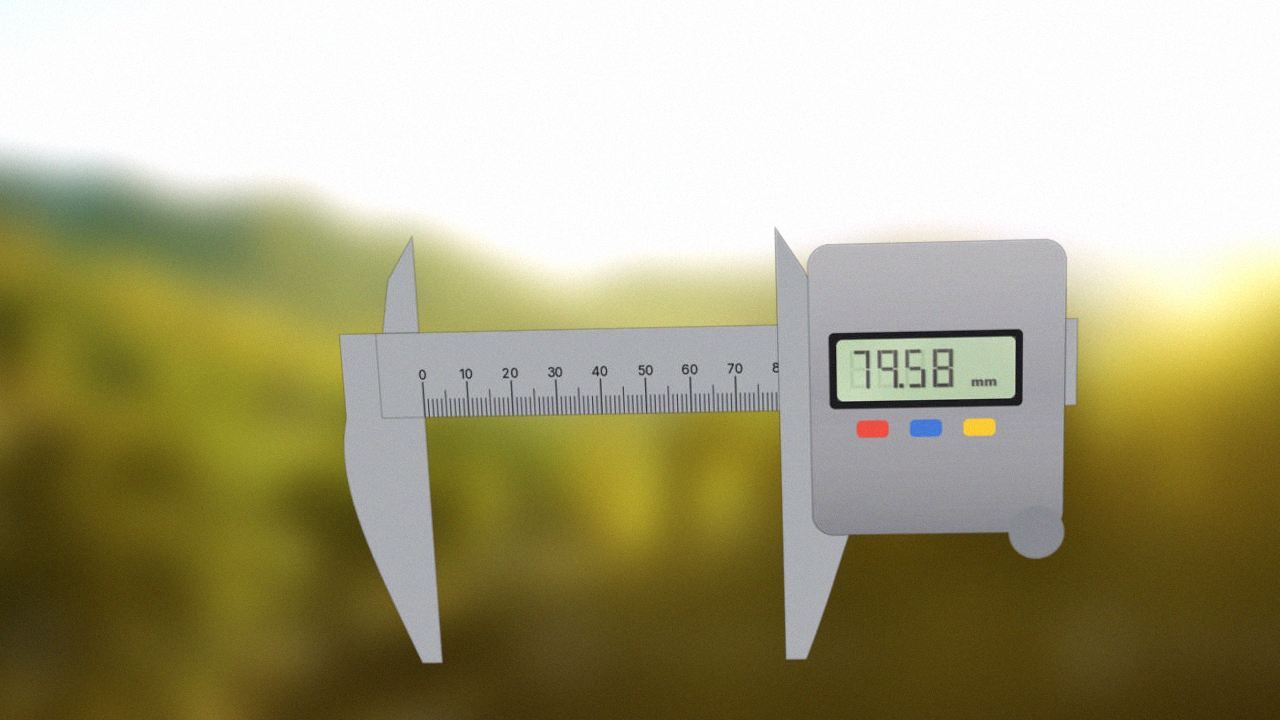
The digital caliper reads 79.58 mm
